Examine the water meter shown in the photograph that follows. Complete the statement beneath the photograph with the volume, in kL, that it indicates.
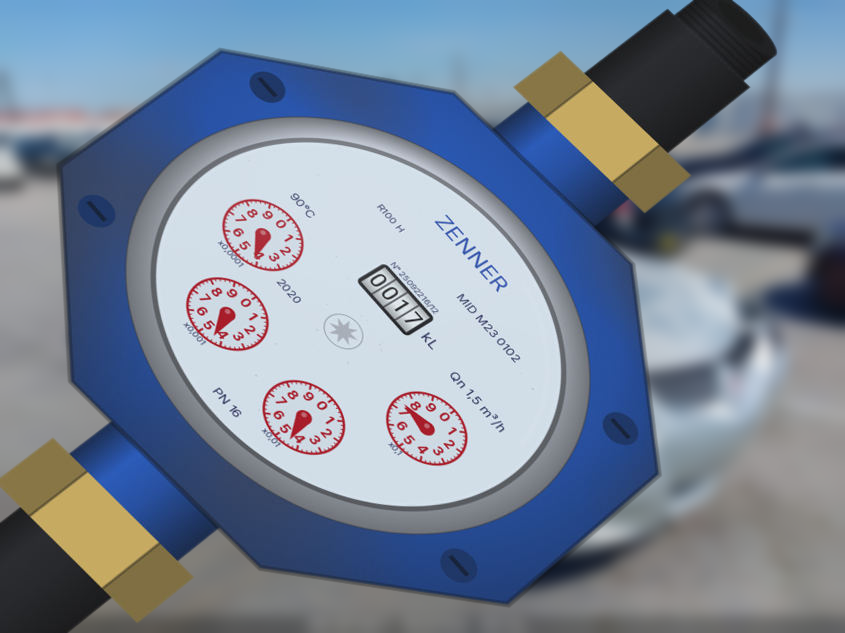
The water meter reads 17.7444 kL
